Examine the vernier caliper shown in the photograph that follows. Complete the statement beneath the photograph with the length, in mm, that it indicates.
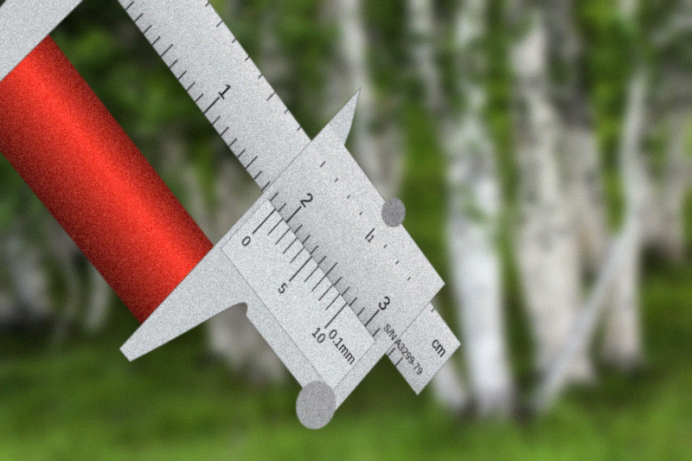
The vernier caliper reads 18.7 mm
